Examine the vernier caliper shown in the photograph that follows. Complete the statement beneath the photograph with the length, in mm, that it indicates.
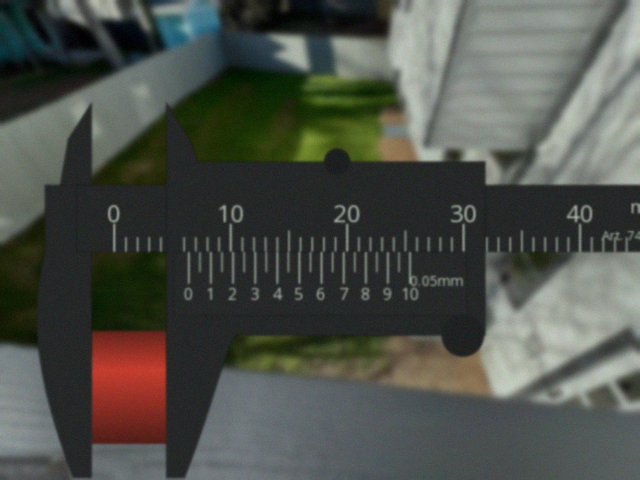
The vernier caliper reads 6.4 mm
